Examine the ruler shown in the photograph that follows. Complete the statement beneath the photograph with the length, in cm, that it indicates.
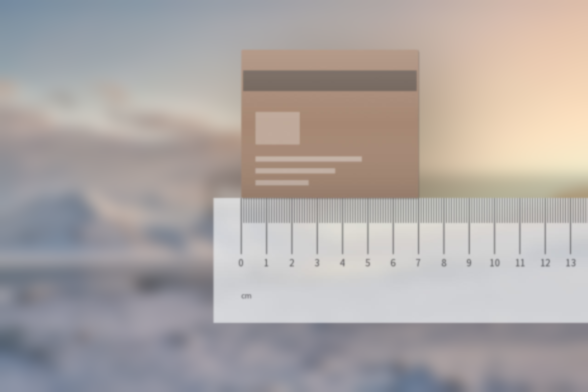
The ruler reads 7 cm
